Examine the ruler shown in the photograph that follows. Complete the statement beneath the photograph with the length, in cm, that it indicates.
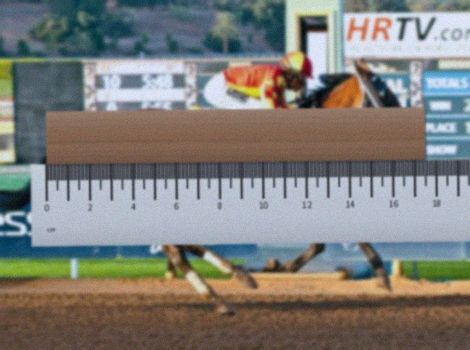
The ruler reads 17.5 cm
